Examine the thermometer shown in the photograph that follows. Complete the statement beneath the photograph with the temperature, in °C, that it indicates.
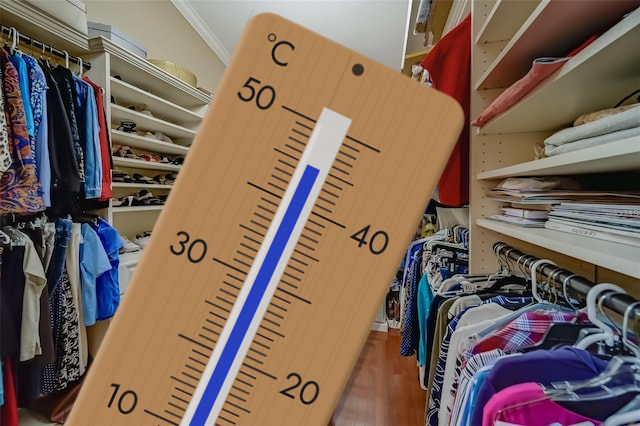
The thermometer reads 45 °C
